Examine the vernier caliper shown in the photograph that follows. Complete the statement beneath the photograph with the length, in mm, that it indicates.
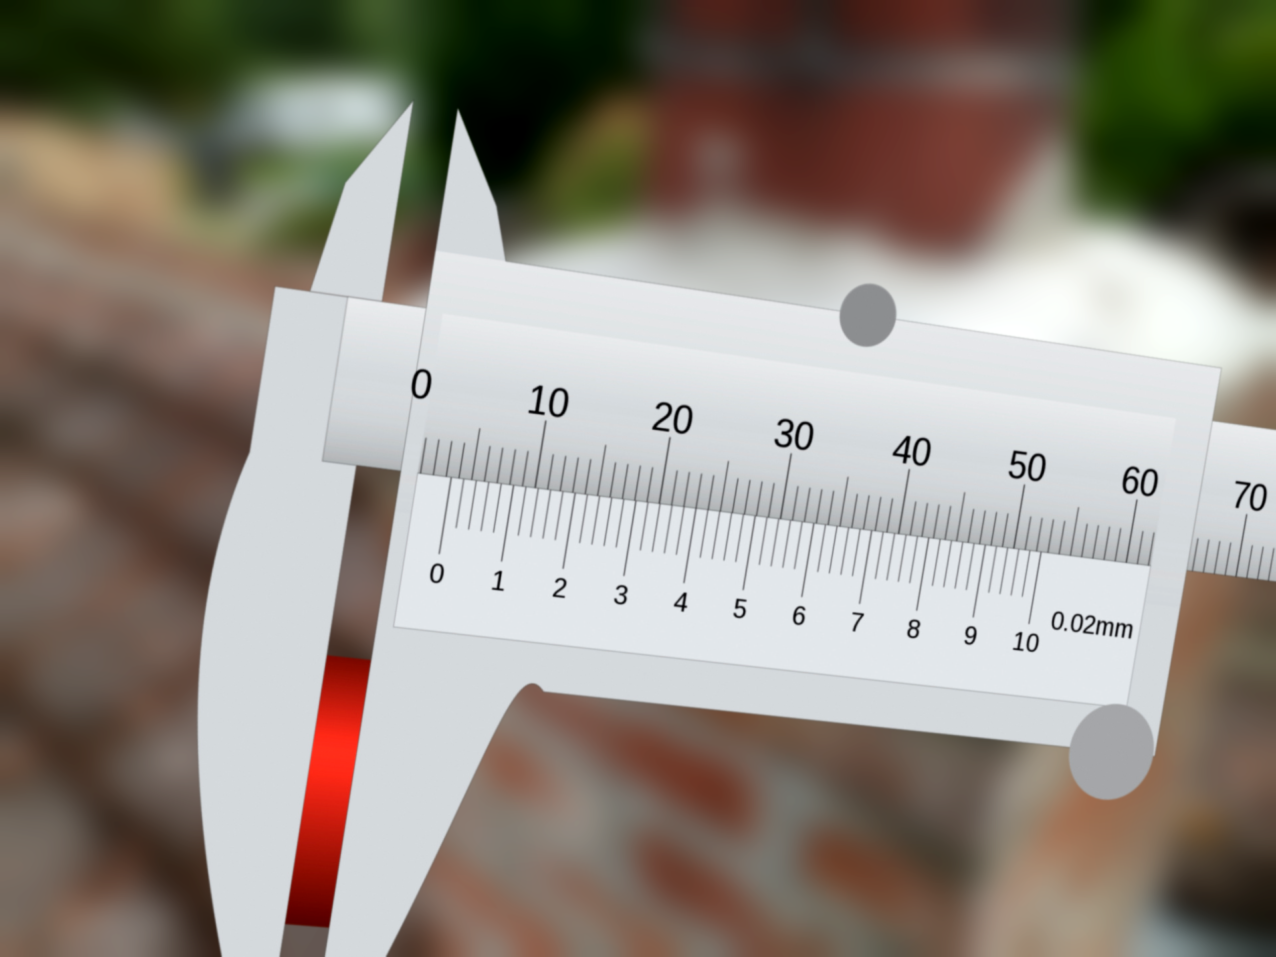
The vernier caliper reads 3.4 mm
